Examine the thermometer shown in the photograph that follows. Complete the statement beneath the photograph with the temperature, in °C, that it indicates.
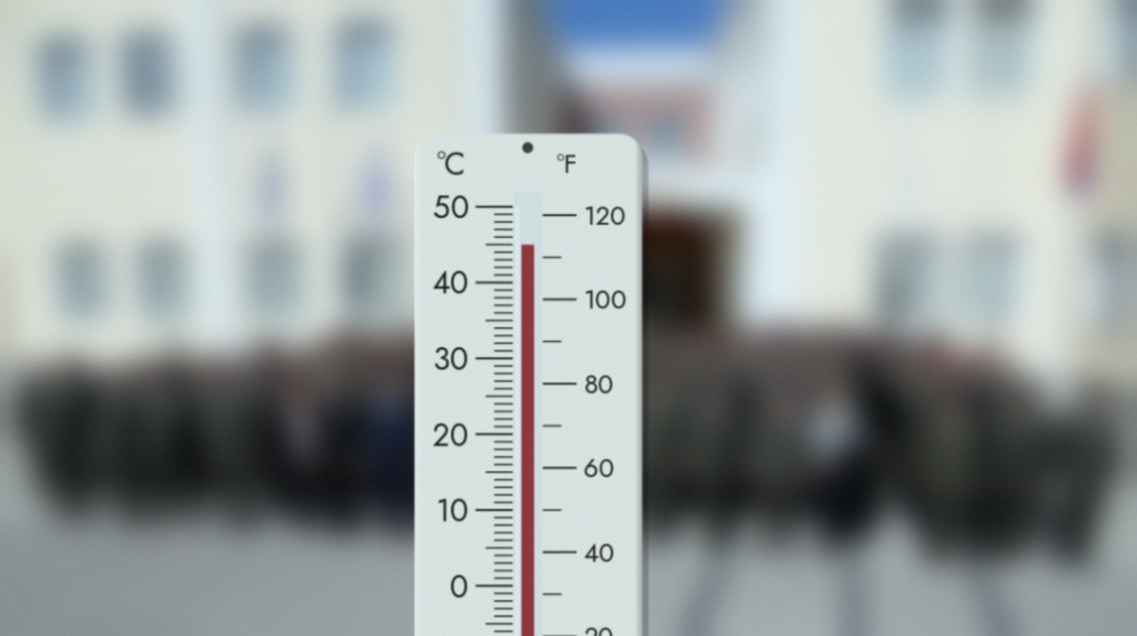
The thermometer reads 45 °C
